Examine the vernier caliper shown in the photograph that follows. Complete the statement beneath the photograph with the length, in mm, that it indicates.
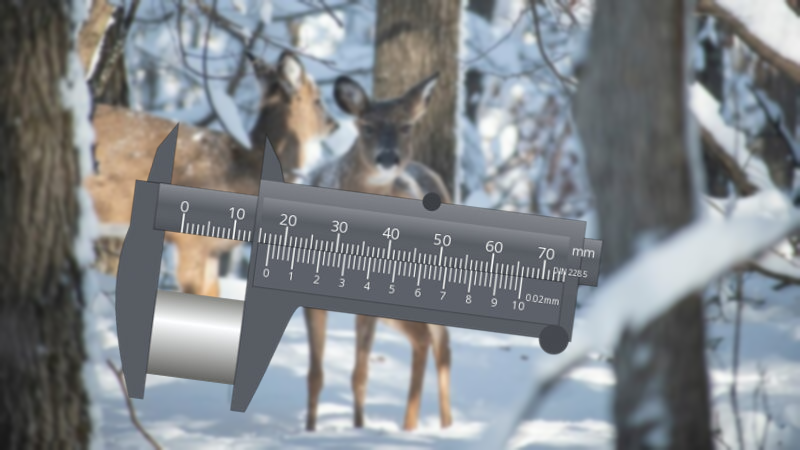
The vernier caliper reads 17.0 mm
